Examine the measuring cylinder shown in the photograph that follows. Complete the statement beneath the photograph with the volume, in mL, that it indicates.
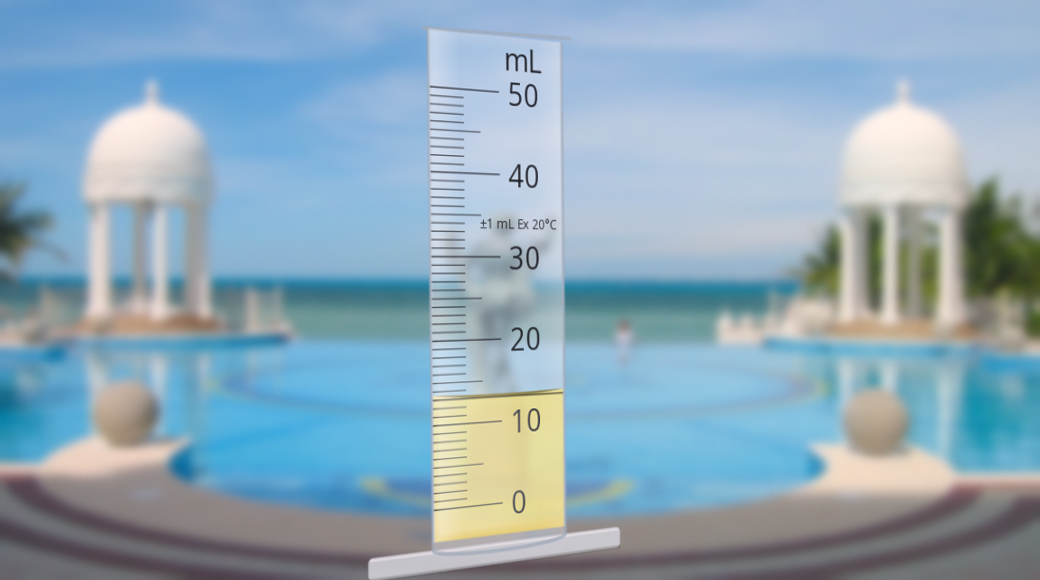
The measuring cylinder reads 13 mL
